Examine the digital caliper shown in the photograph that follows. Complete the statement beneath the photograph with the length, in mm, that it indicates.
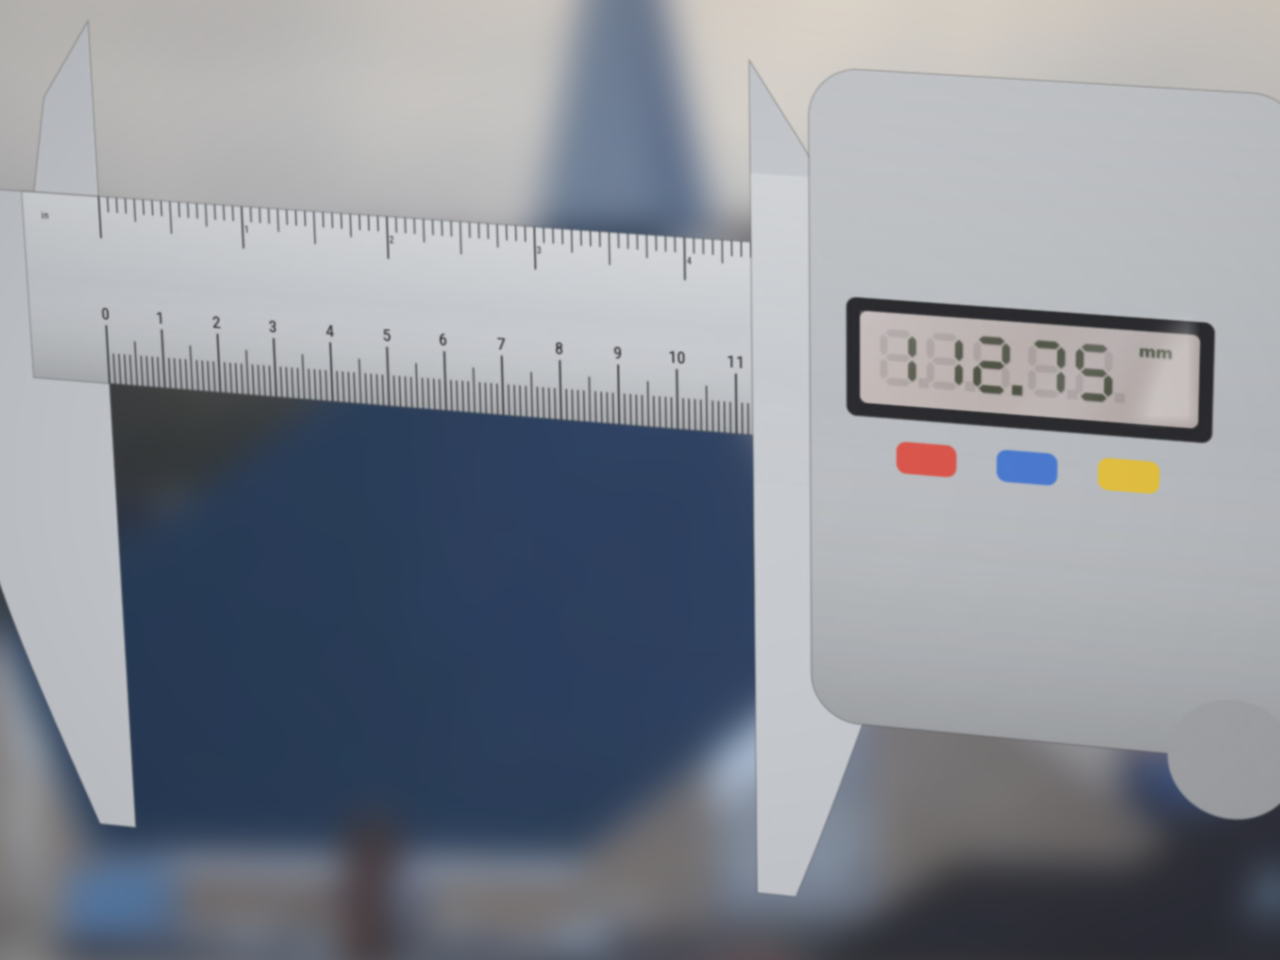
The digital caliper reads 112.75 mm
